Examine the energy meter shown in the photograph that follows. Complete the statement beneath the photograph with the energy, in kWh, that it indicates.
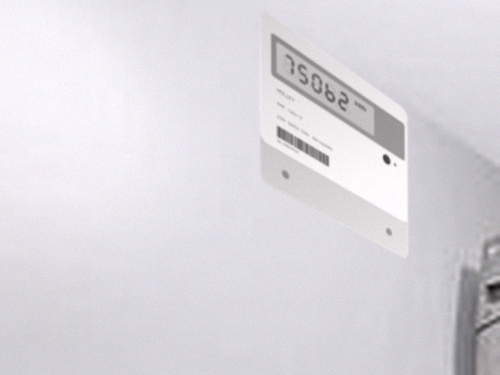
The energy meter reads 75062 kWh
